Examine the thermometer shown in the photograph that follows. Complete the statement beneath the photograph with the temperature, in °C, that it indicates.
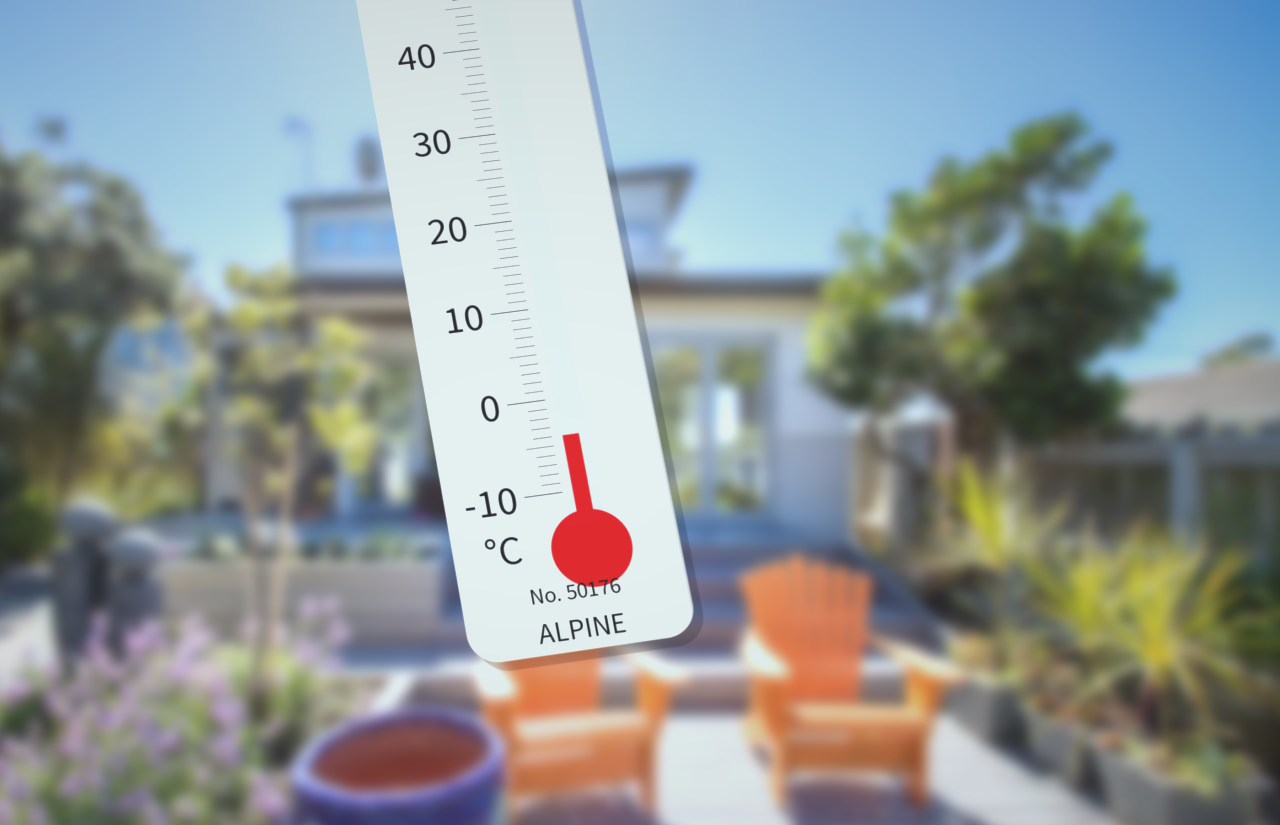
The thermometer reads -4 °C
